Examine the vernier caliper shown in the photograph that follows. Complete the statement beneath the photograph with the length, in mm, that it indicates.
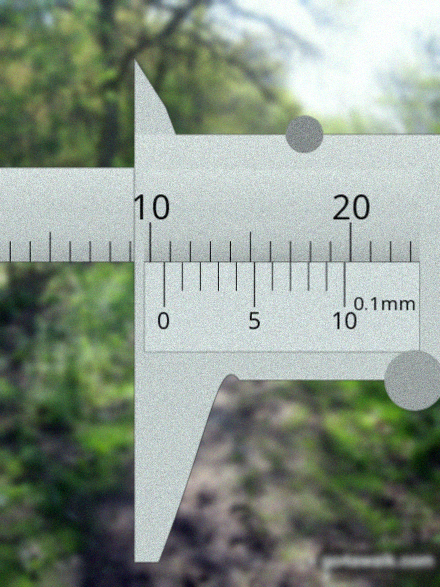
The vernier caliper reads 10.7 mm
